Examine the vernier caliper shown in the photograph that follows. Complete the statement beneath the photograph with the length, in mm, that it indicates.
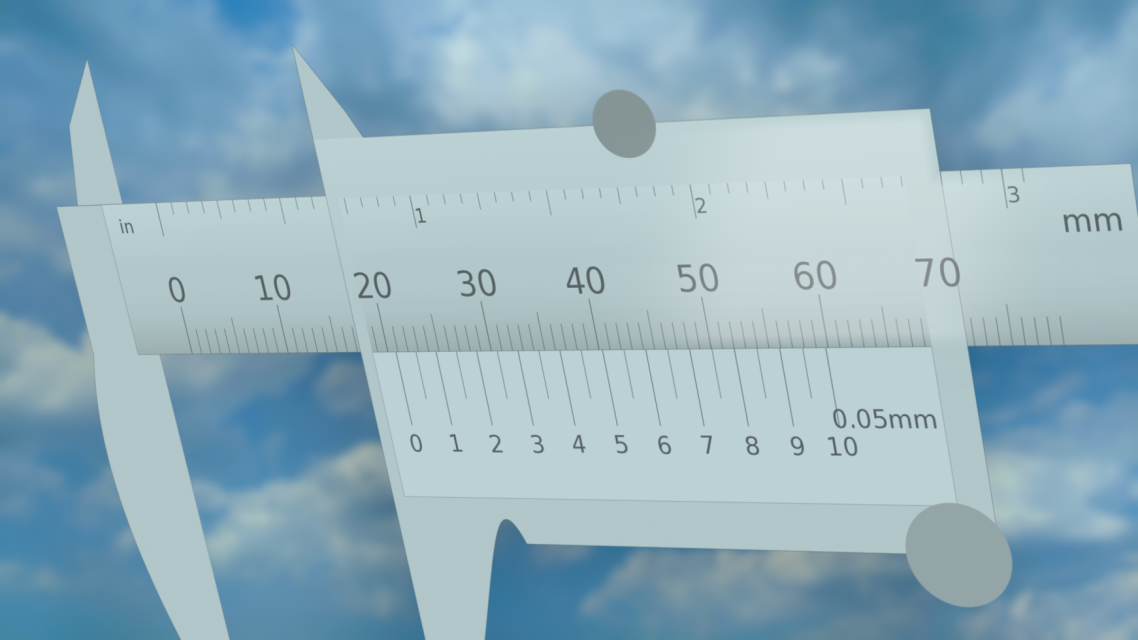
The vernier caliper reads 20.8 mm
